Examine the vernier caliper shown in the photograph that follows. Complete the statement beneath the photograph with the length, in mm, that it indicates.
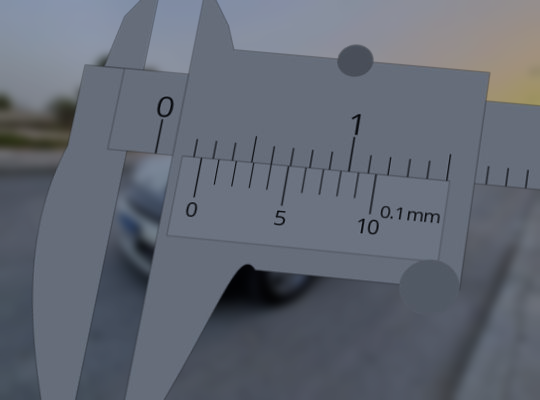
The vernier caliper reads 2.4 mm
